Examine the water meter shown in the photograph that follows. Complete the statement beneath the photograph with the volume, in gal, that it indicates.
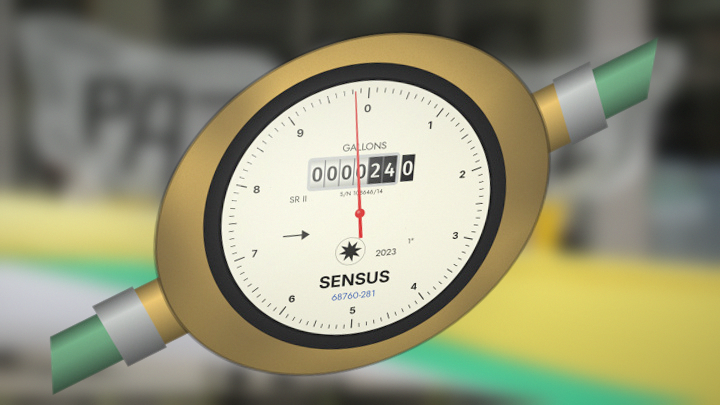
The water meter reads 239.8 gal
